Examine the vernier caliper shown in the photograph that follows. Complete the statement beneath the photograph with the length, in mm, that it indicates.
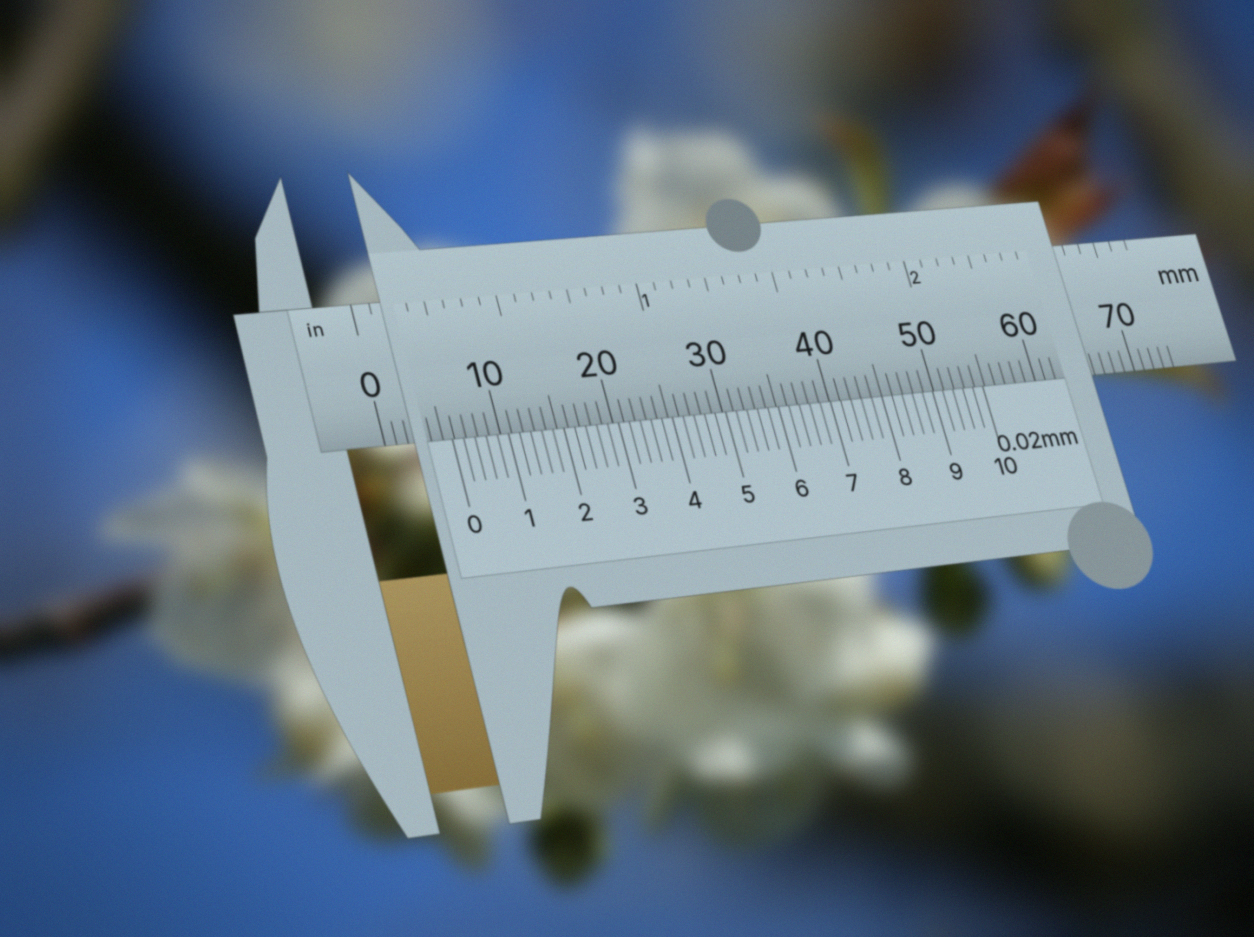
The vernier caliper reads 5.8 mm
